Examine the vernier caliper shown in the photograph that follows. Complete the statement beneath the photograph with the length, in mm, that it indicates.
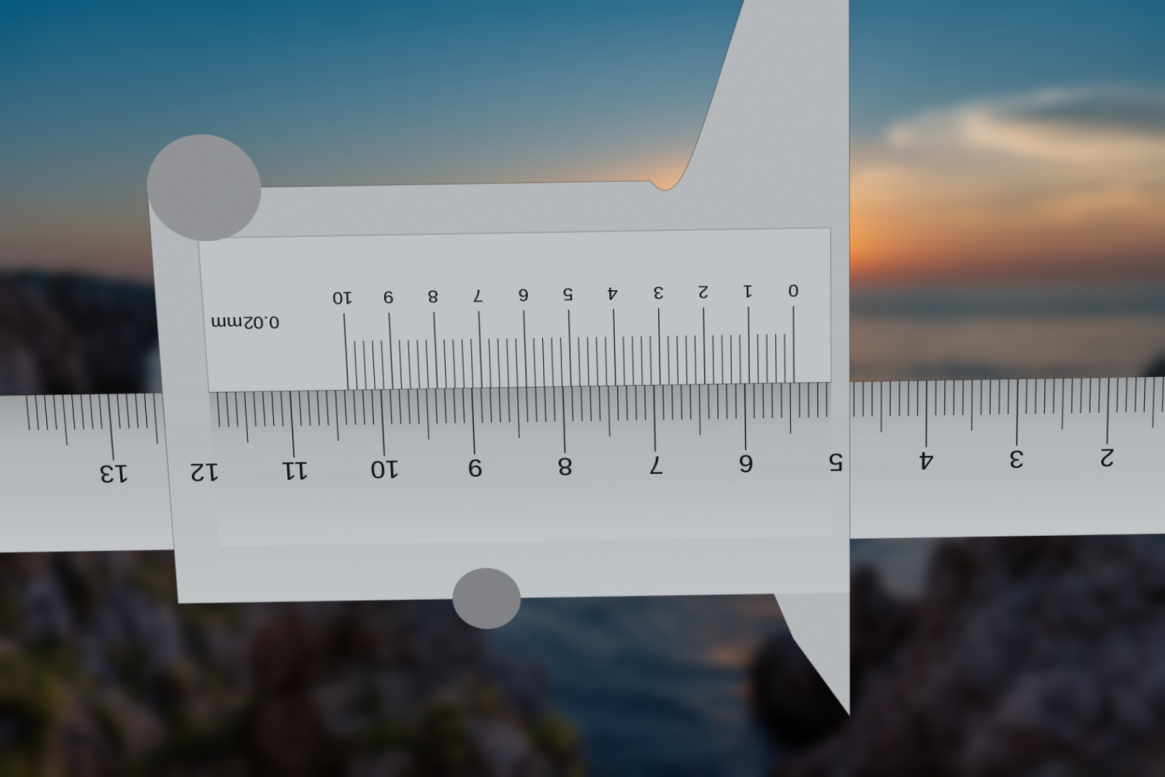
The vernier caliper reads 54.6 mm
